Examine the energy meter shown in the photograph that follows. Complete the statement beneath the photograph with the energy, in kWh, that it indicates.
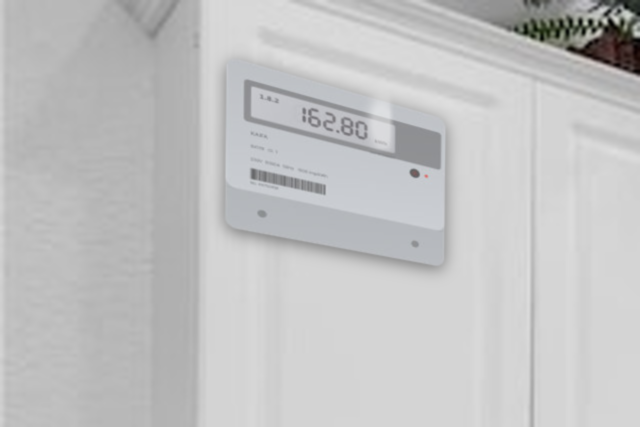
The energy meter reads 162.80 kWh
